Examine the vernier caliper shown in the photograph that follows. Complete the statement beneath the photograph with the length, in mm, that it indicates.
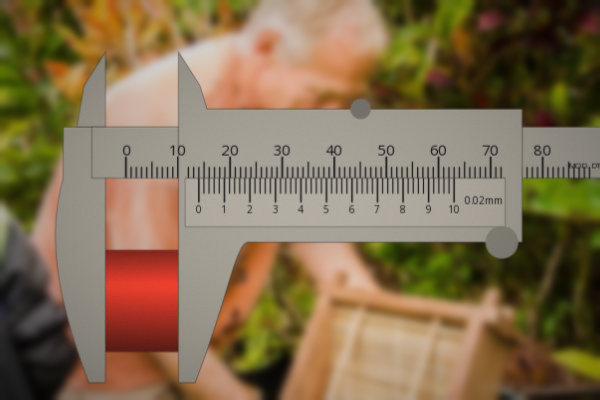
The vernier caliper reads 14.0 mm
